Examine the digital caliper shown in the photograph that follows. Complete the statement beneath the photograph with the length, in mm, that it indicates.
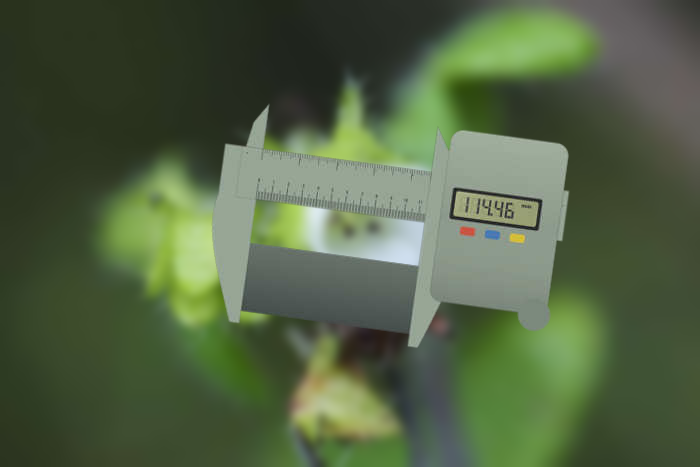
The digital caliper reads 114.46 mm
